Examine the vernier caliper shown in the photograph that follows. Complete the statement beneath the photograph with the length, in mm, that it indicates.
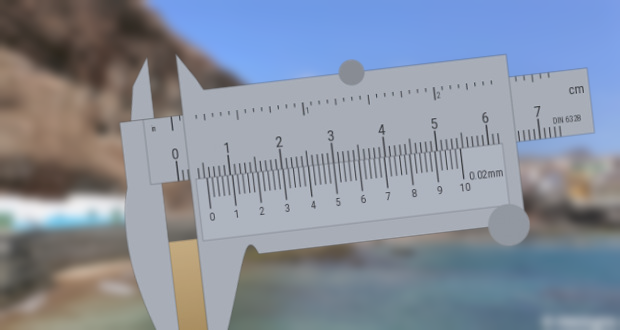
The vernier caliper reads 5.5 mm
